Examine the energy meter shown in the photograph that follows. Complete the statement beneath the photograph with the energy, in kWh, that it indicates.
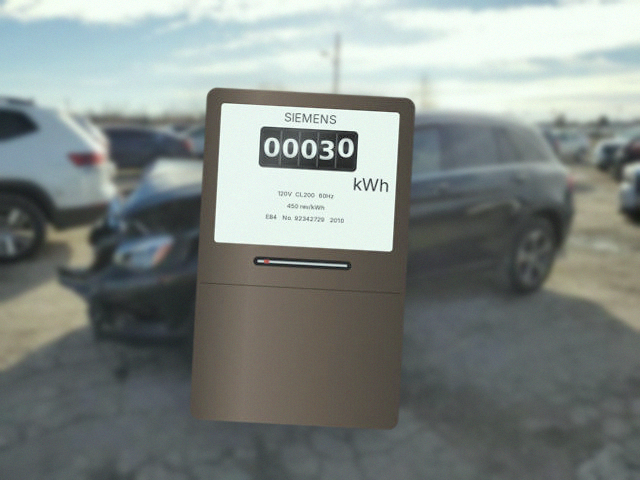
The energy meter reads 30 kWh
